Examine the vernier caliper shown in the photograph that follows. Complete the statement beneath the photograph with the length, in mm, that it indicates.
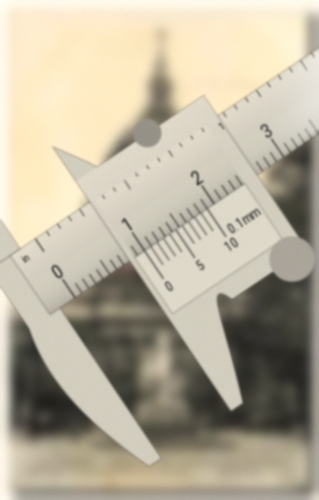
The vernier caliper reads 10.0 mm
